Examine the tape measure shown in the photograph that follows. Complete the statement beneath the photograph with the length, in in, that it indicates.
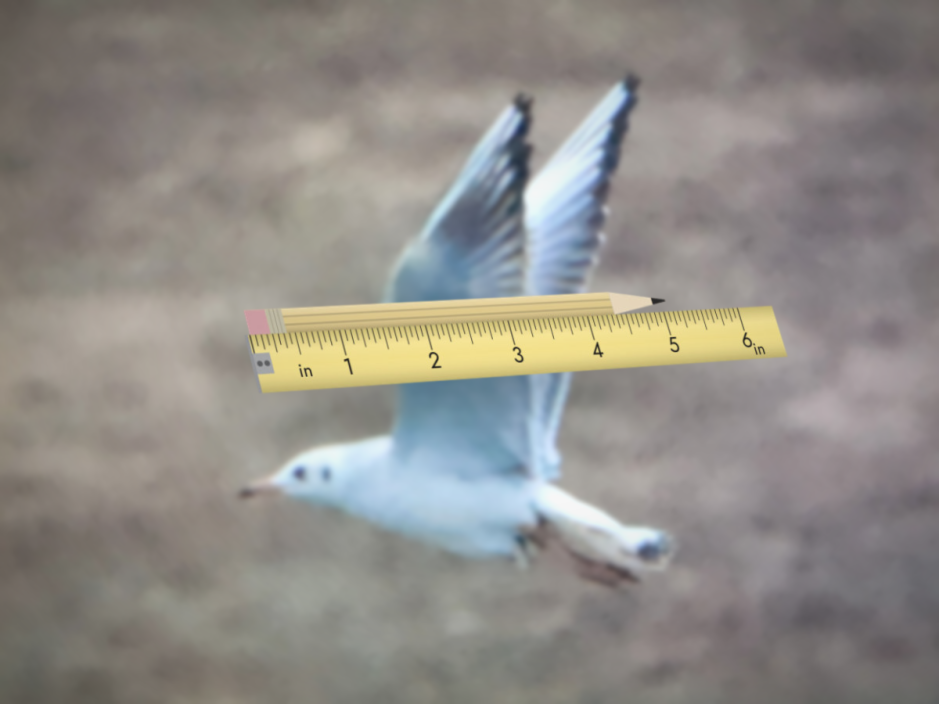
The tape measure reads 5.0625 in
